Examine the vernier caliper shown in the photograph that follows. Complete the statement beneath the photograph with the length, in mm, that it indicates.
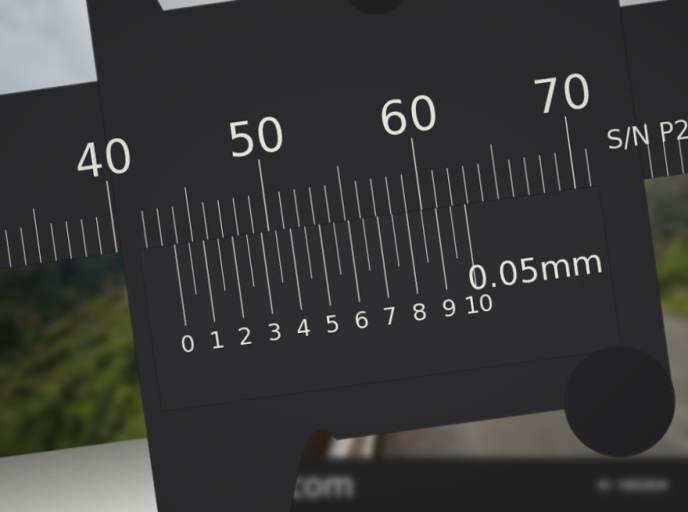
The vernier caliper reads 43.8 mm
